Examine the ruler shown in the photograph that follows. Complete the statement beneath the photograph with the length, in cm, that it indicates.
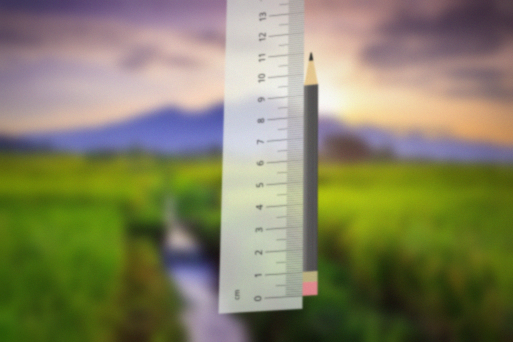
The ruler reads 11 cm
